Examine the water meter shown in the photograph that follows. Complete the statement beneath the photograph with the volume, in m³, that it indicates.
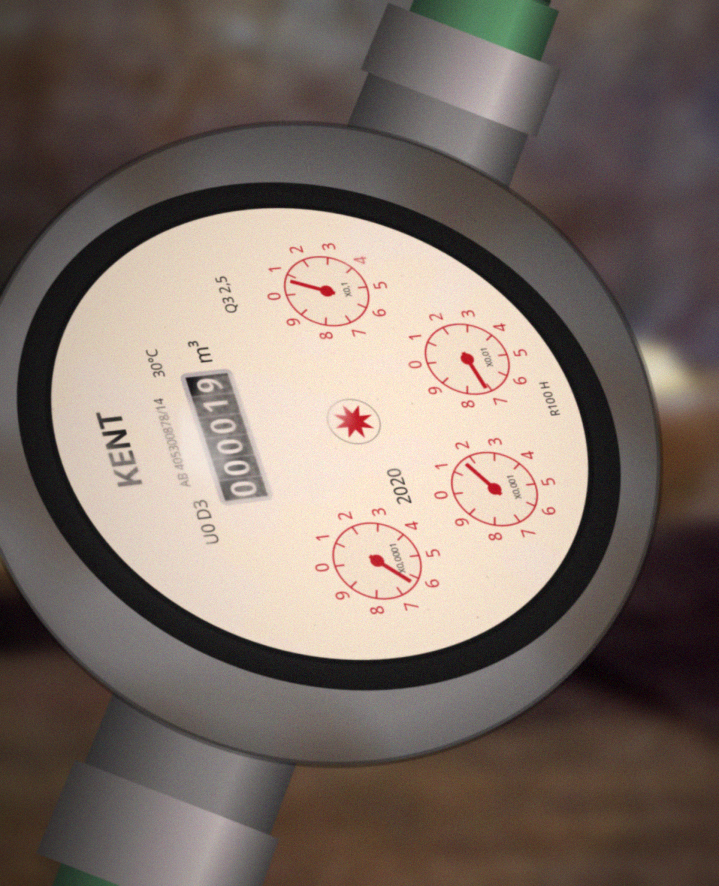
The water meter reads 19.0716 m³
